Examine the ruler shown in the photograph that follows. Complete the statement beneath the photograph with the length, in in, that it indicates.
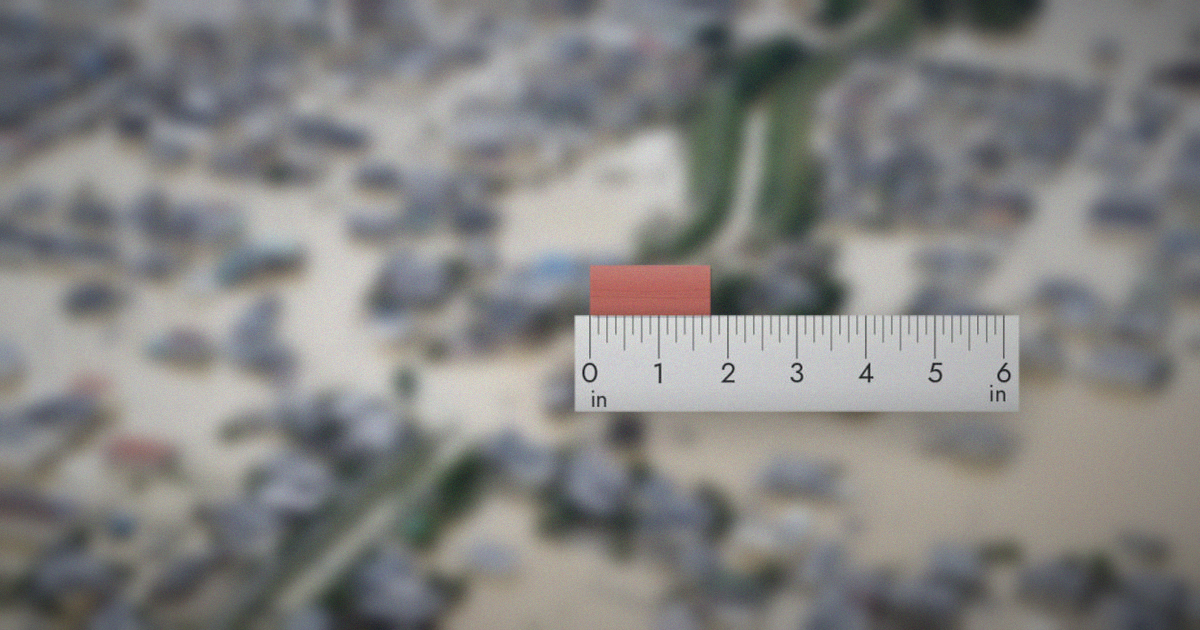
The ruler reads 1.75 in
